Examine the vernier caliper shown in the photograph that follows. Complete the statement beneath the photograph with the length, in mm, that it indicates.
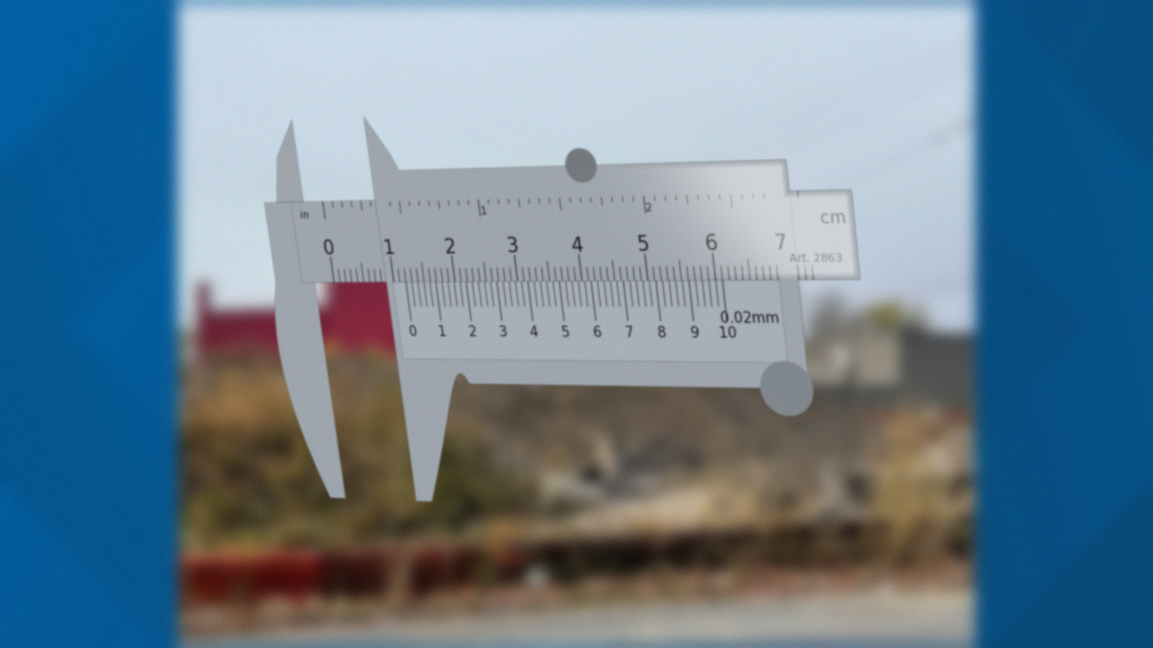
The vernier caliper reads 12.0 mm
